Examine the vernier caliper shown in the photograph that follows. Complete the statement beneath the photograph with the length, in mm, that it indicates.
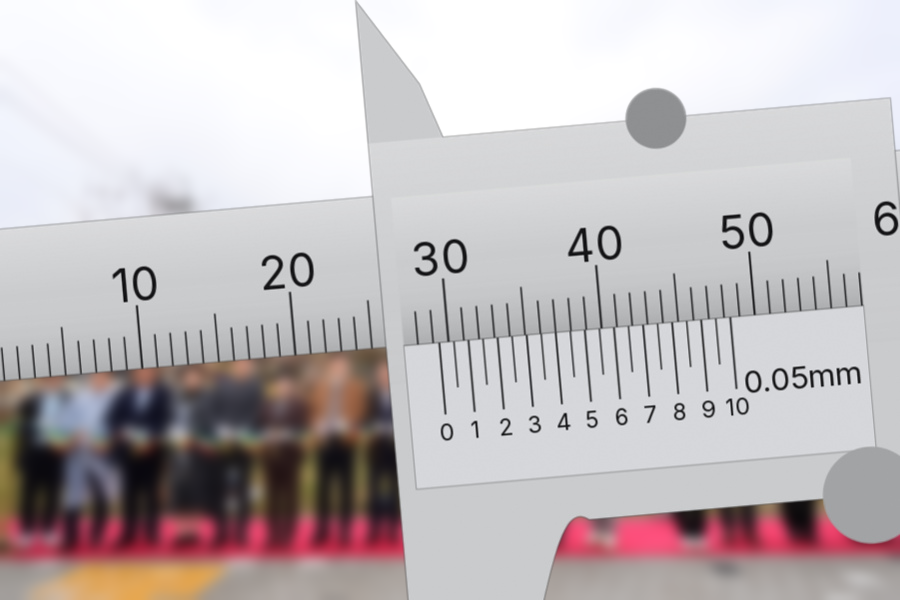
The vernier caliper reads 29.4 mm
